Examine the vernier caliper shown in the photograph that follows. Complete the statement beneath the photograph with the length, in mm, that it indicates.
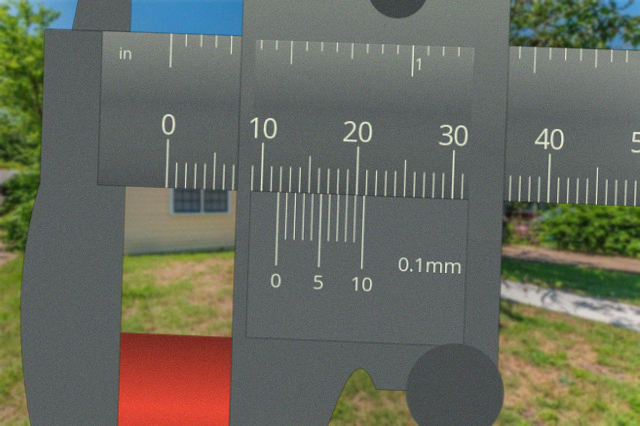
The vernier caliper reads 11.8 mm
